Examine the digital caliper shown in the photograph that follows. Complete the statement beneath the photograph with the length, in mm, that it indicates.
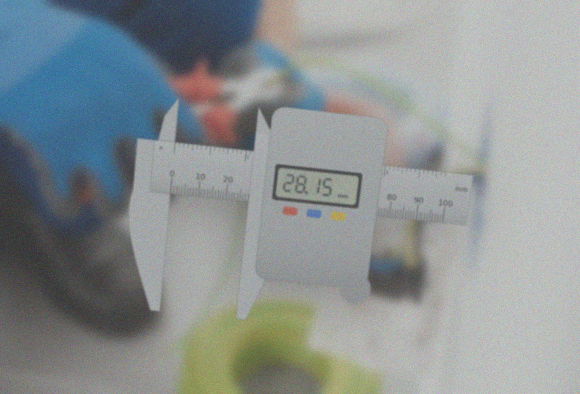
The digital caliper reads 28.15 mm
